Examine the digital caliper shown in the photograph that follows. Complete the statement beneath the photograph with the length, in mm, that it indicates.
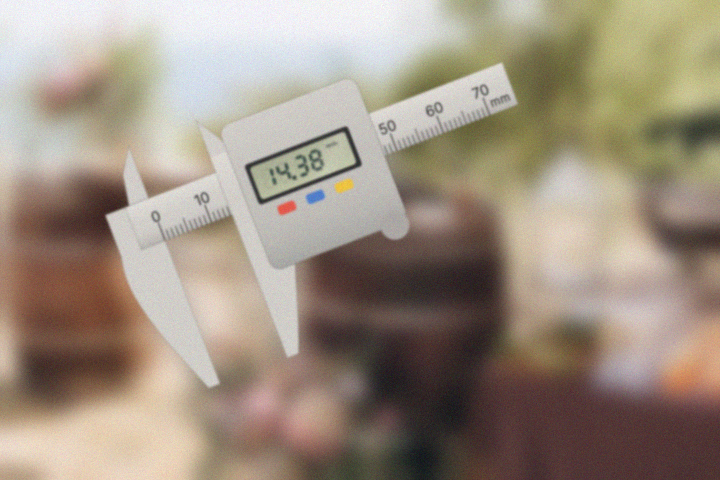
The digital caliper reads 14.38 mm
